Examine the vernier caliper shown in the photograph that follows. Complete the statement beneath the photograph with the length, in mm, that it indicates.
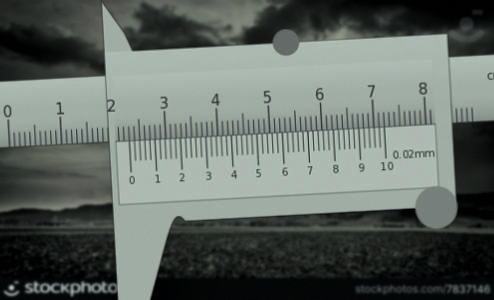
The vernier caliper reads 23.0 mm
